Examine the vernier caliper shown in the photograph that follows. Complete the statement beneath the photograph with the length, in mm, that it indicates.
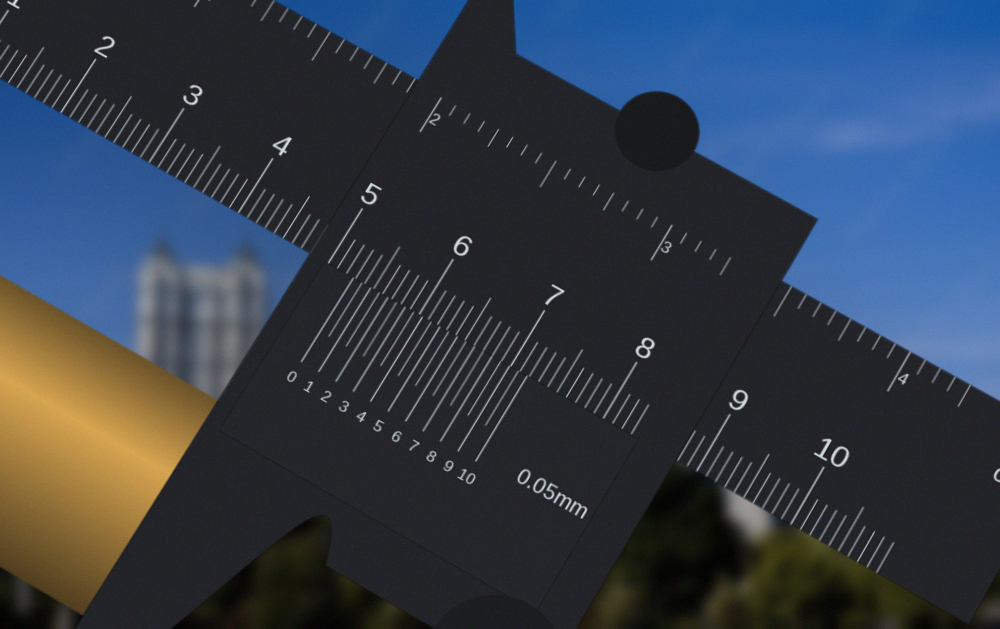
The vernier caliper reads 52.8 mm
